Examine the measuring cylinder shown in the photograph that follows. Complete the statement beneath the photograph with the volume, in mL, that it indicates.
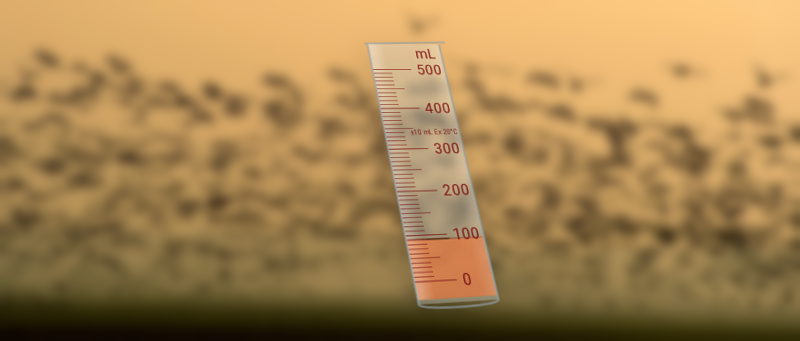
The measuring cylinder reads 90 mL
